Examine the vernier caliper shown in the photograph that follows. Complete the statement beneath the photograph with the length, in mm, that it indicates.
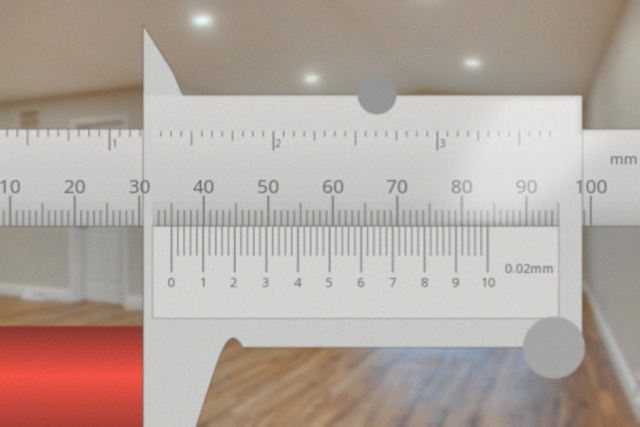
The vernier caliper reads 35.0 mm
